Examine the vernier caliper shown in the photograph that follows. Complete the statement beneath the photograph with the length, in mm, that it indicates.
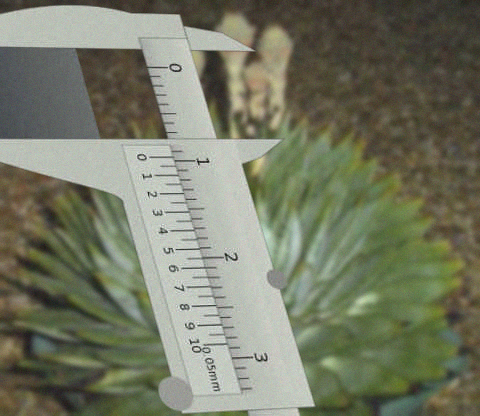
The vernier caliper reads 9.6 mm
